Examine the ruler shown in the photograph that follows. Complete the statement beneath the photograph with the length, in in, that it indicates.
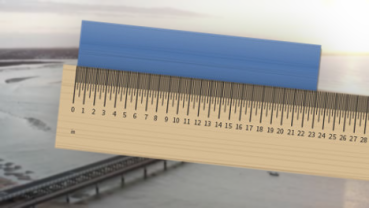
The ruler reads 23 in
